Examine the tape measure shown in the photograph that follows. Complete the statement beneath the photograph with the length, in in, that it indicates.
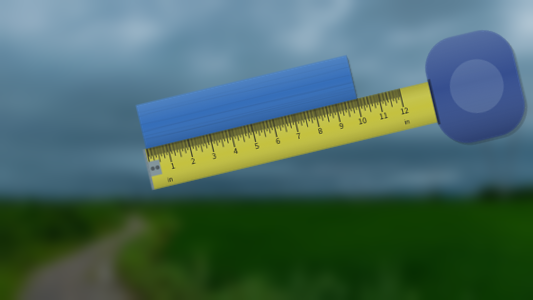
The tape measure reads 10 in
